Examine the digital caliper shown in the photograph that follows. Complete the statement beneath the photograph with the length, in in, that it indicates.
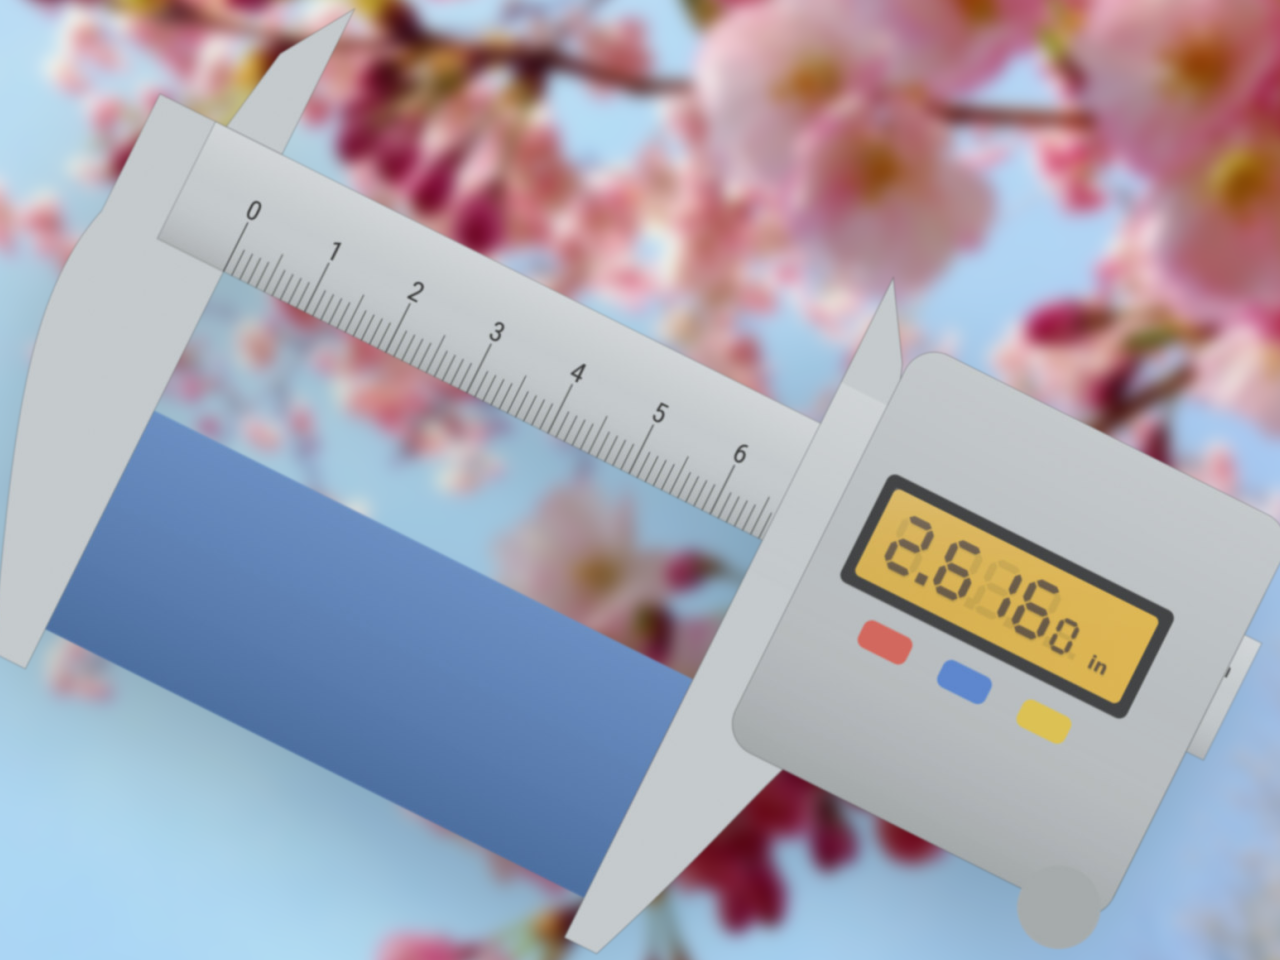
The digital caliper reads 2.6160 in
